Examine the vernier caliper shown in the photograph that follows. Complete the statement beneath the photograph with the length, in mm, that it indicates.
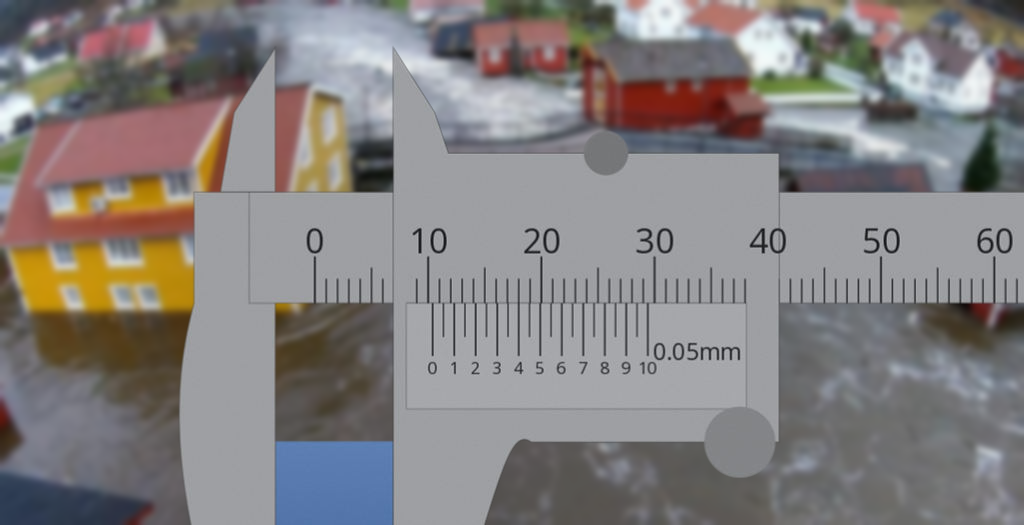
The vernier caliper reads 10.4 mm
